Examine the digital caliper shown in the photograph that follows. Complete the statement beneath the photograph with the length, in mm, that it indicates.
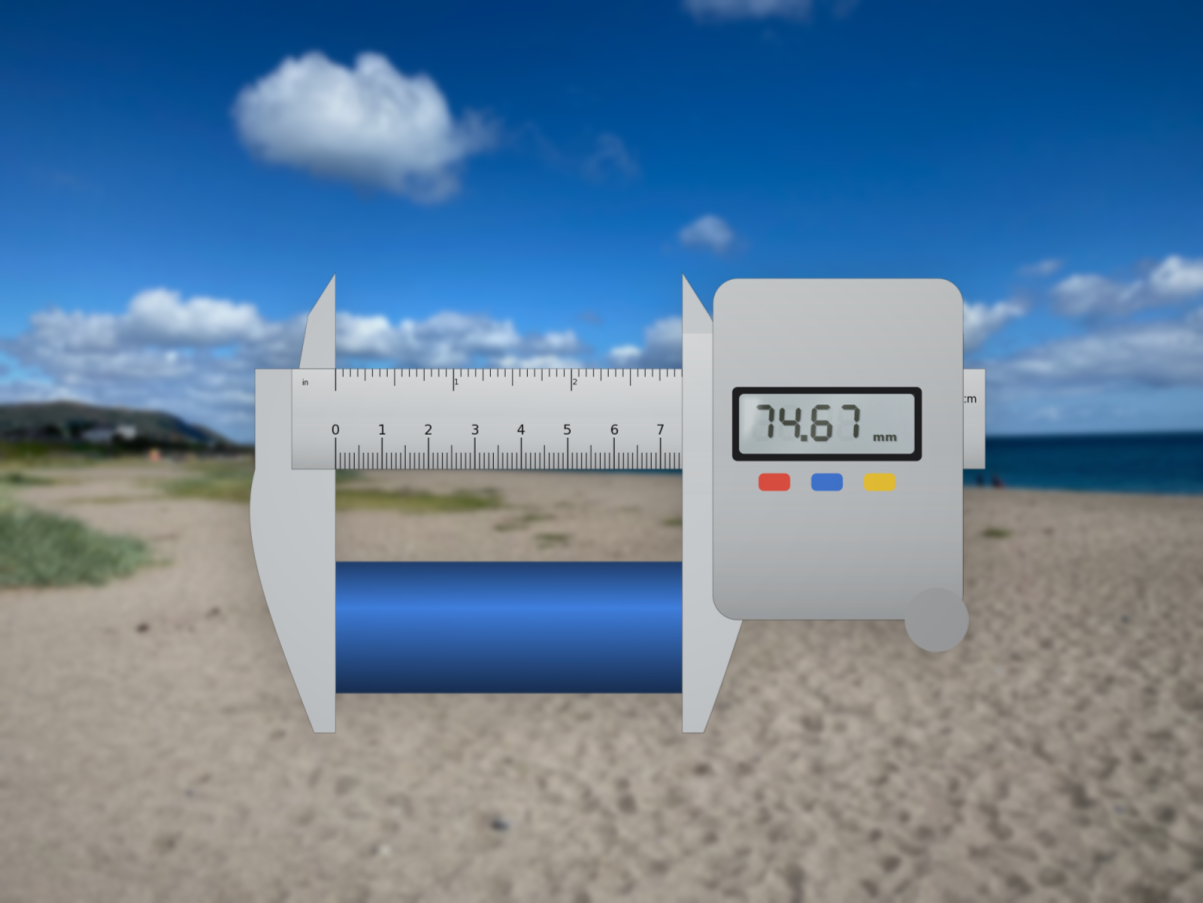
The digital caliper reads 74.67 mm
